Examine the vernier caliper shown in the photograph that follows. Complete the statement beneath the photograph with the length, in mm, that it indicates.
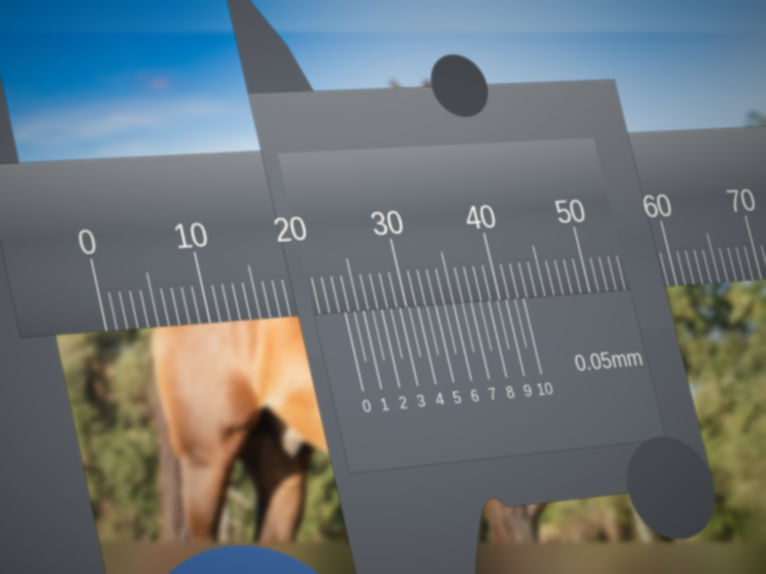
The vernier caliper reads 23.6 mm
